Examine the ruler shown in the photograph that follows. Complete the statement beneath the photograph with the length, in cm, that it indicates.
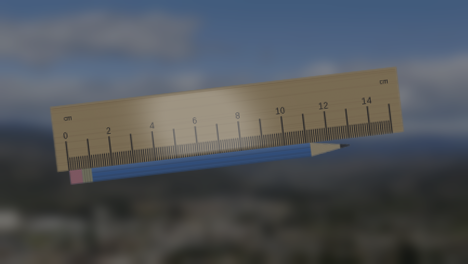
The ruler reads 13 cm
